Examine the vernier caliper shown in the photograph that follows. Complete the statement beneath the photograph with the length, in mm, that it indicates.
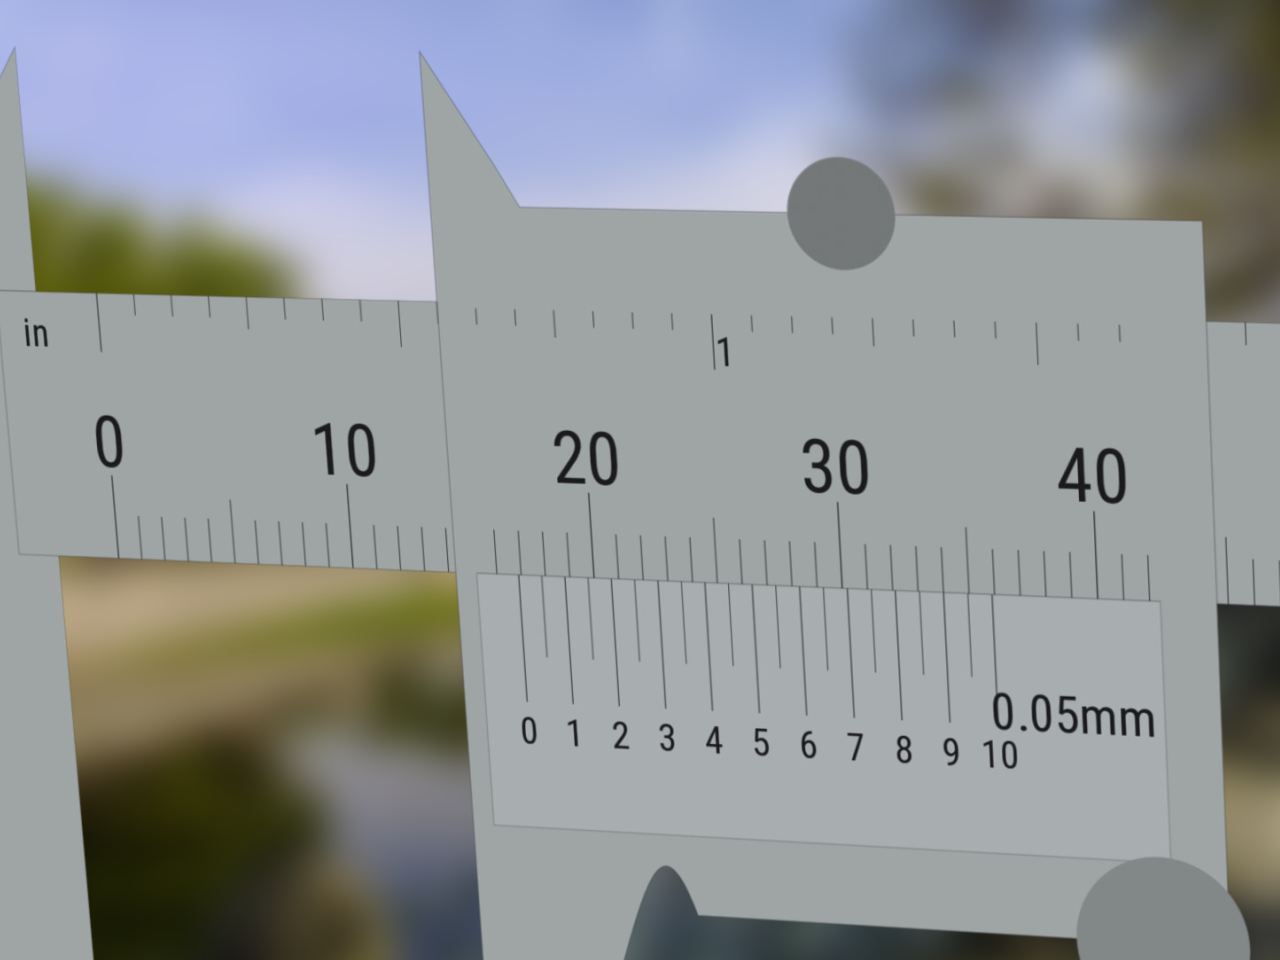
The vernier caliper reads 16.9 mm
